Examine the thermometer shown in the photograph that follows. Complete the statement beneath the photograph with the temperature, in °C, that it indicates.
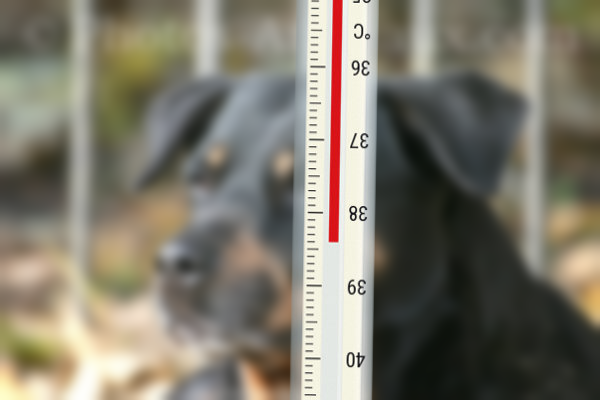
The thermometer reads 38.4 °C
